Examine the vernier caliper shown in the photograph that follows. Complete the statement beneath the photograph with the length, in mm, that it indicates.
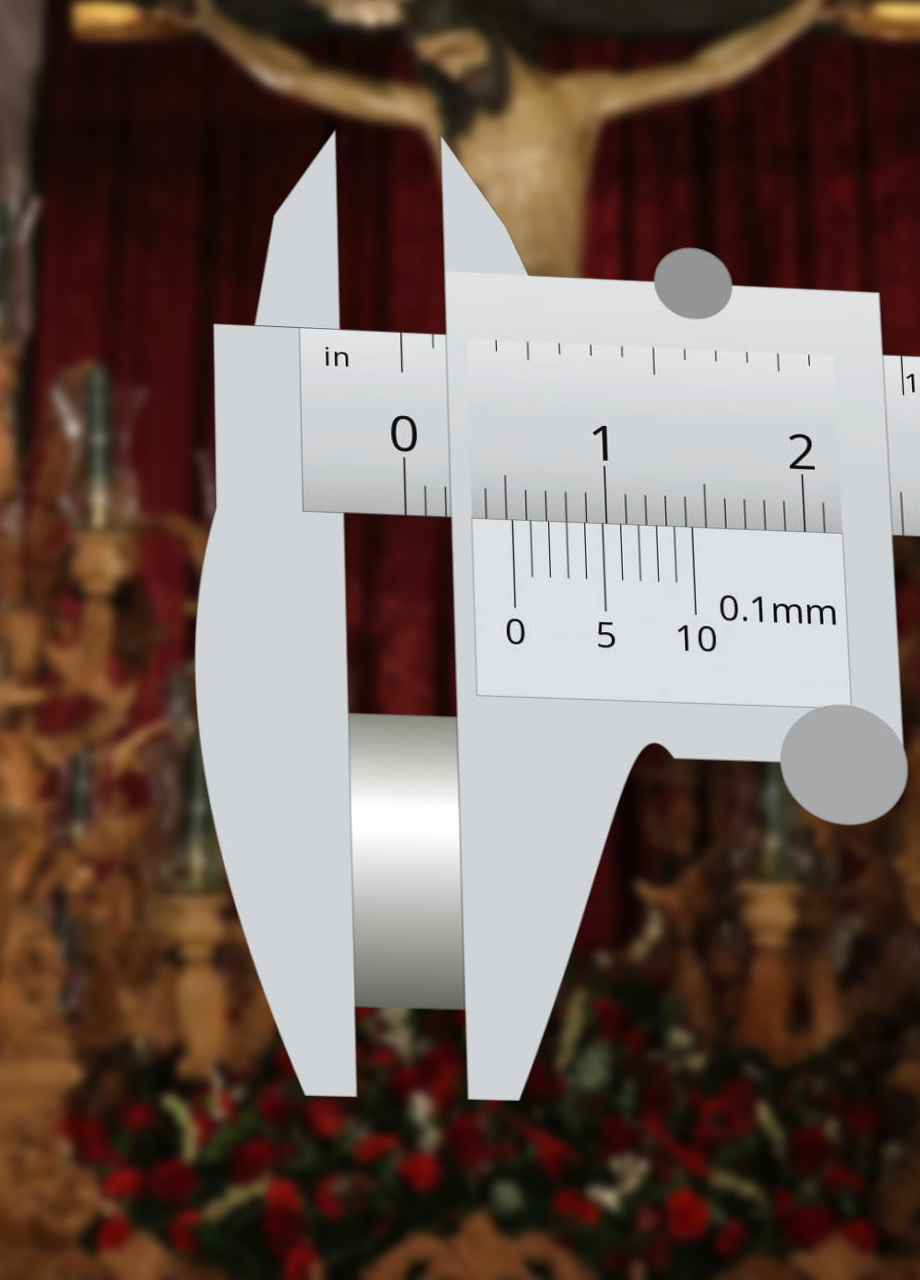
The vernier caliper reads 5.3 mm
